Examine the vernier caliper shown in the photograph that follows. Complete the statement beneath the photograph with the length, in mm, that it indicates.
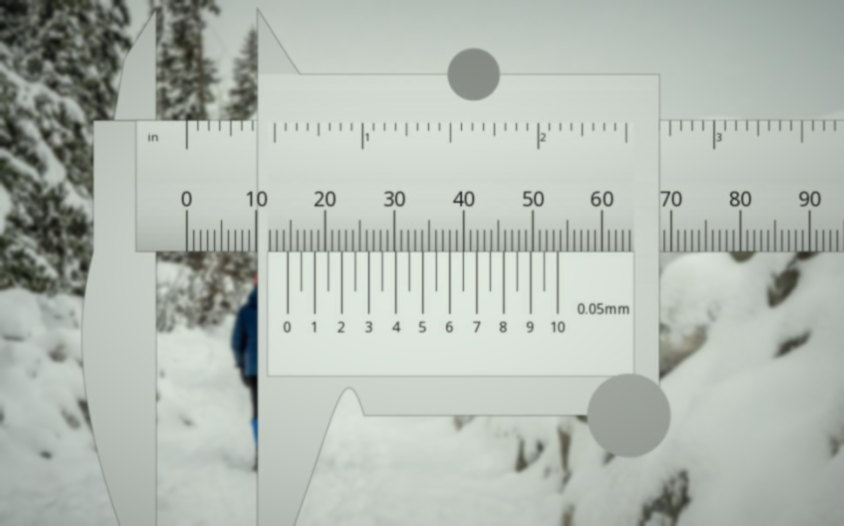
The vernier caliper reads 14.6 mm
